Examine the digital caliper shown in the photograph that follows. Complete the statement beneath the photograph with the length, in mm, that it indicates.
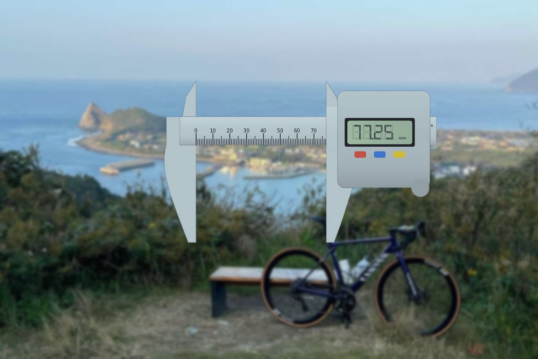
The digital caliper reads 77.25 mm
